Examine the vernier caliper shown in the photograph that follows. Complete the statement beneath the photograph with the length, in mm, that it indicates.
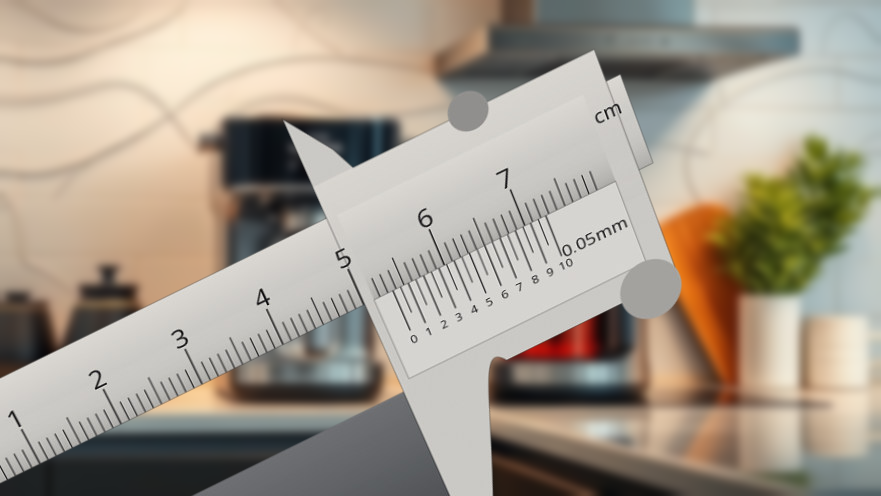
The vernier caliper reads 53.6 mm
